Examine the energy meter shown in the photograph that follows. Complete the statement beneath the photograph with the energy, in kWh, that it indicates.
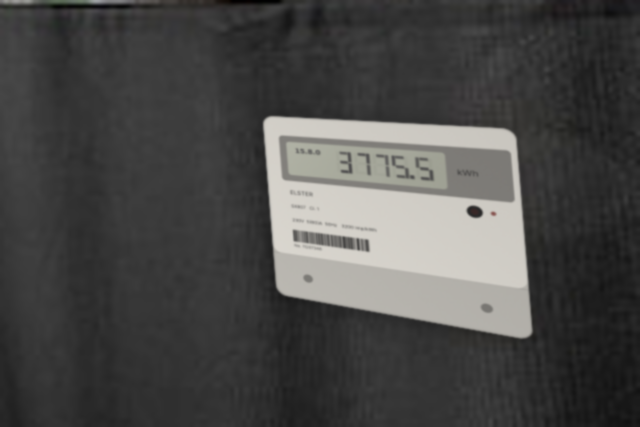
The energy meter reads 3775.5 kWh
